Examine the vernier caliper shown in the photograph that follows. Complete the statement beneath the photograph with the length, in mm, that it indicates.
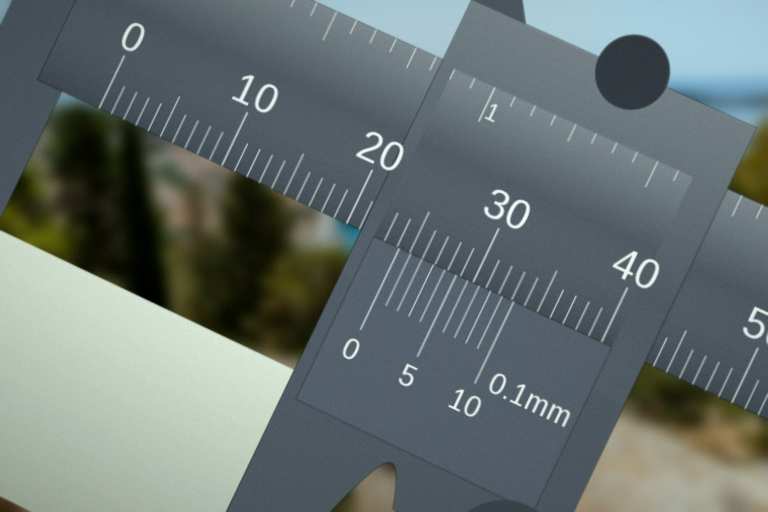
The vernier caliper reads 24.2 mm
